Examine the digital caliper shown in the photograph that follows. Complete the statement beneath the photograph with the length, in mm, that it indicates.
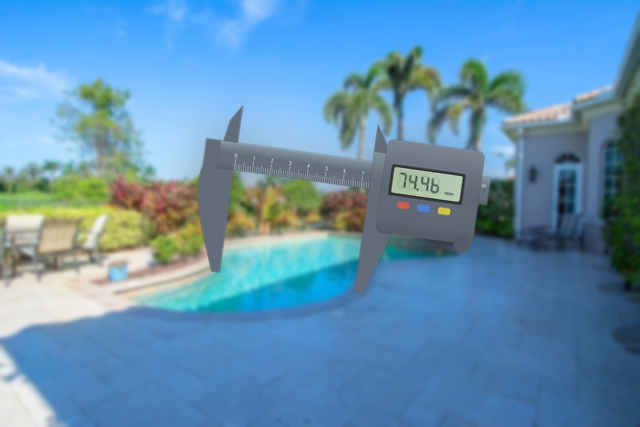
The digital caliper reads 74.46 mm
